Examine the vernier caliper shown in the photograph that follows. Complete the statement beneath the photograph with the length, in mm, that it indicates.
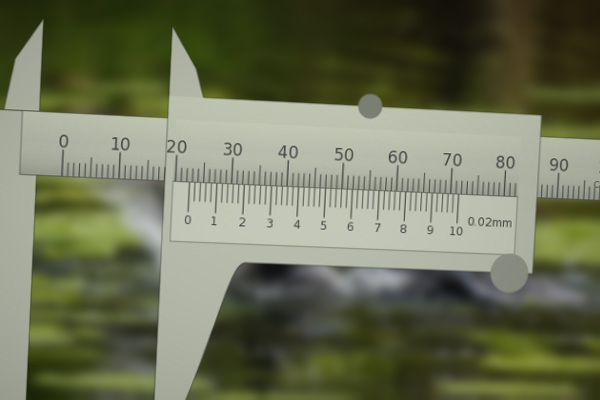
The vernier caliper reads 22.5 mm
